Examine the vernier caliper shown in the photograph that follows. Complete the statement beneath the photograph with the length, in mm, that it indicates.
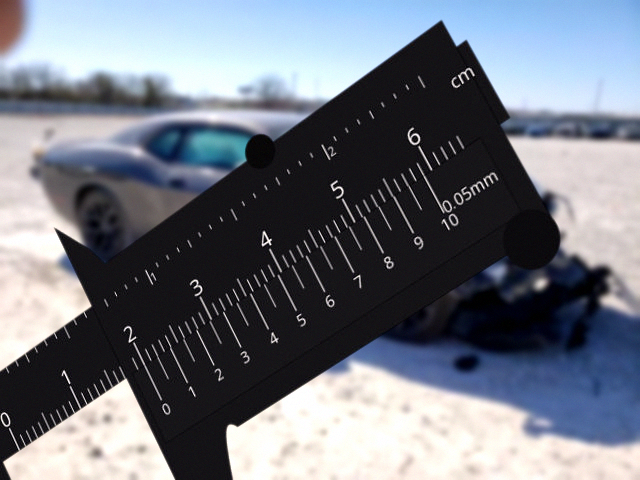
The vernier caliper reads 20.0 mm
